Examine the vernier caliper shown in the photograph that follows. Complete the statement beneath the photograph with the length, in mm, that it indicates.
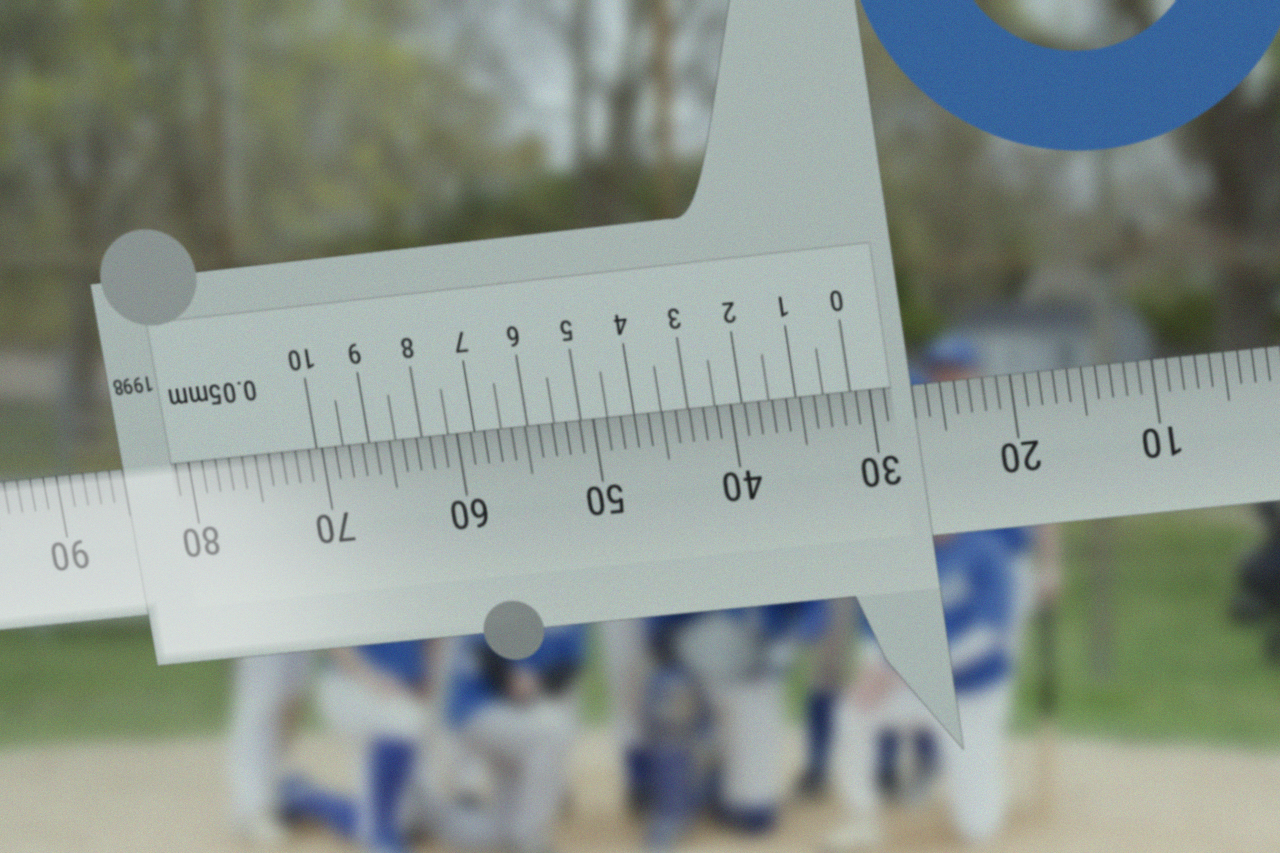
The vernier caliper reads 31.4 mm
